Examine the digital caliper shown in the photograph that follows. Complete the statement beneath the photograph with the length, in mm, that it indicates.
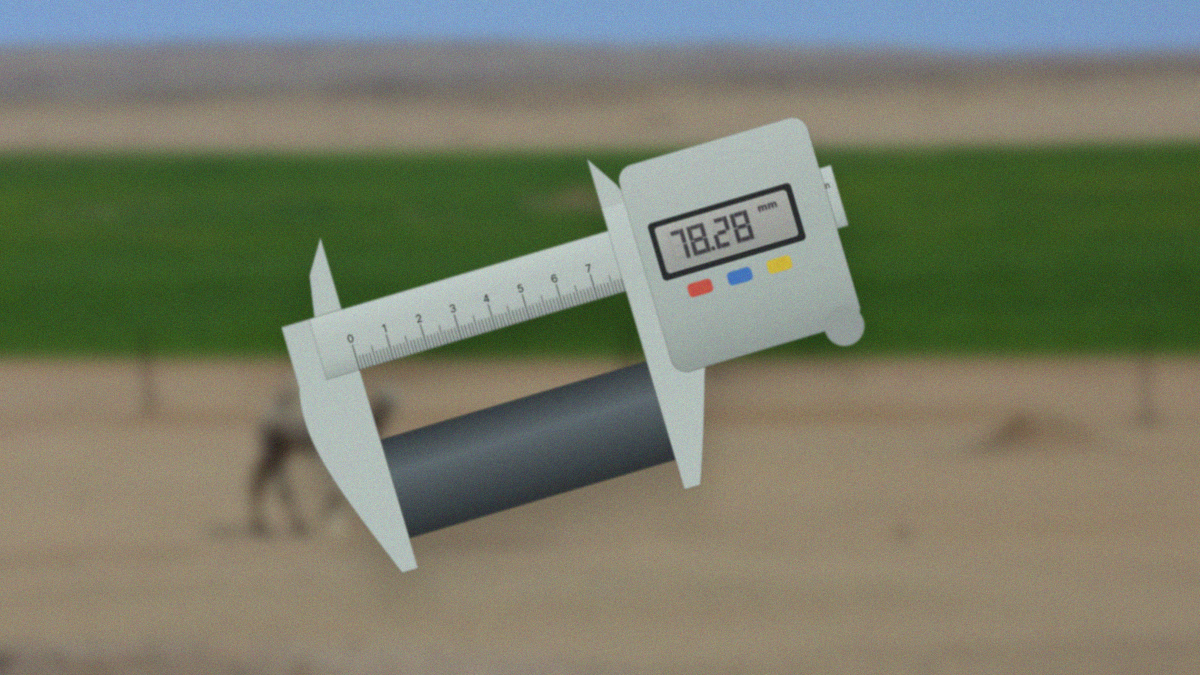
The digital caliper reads 78.28 mm
